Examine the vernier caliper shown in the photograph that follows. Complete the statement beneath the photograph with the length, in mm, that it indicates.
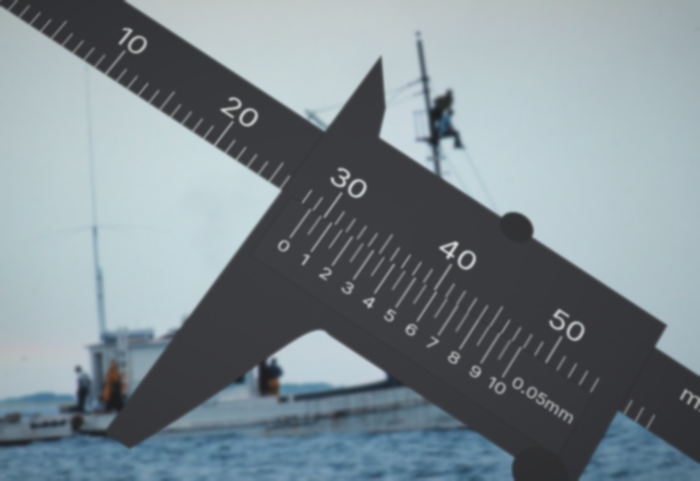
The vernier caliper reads 28.8 mm
